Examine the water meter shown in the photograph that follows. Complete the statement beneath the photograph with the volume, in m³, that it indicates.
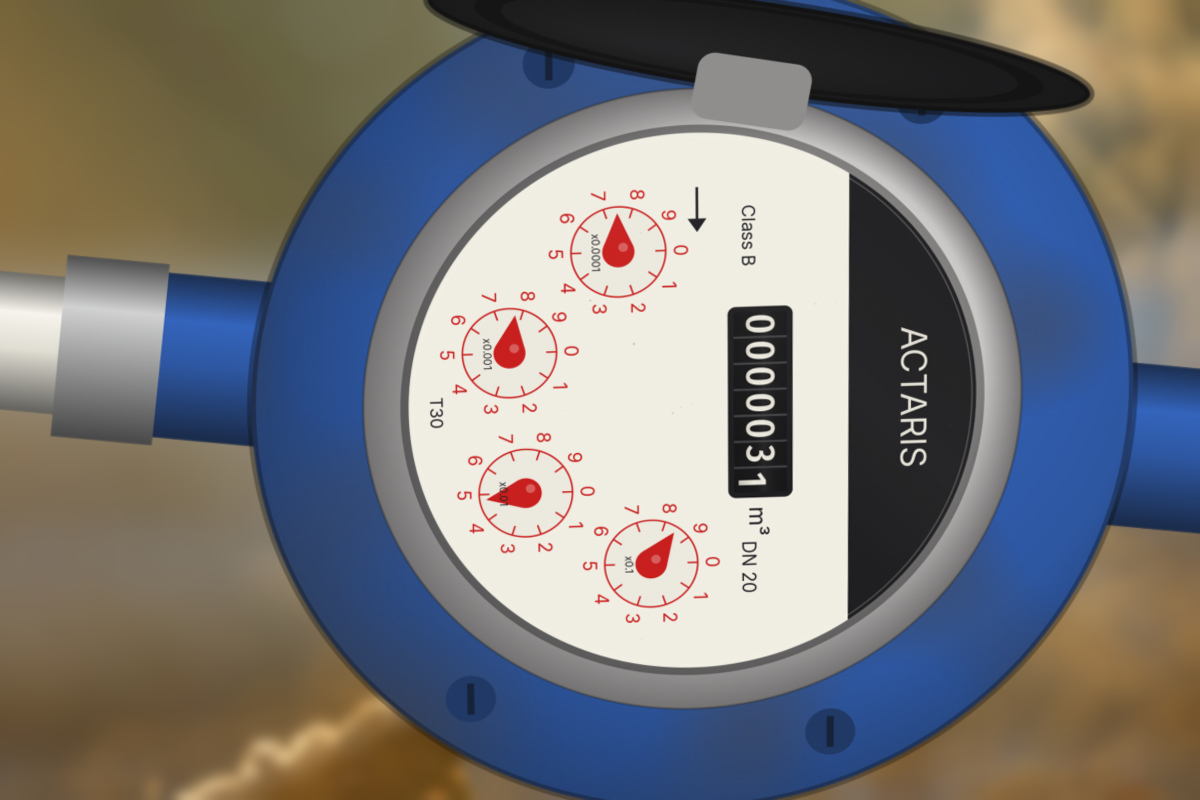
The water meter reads 30.8477 m³
